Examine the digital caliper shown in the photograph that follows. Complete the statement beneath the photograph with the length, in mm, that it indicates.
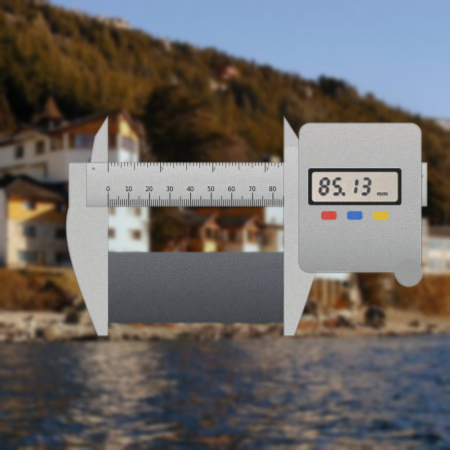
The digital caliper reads 85.13 mm
